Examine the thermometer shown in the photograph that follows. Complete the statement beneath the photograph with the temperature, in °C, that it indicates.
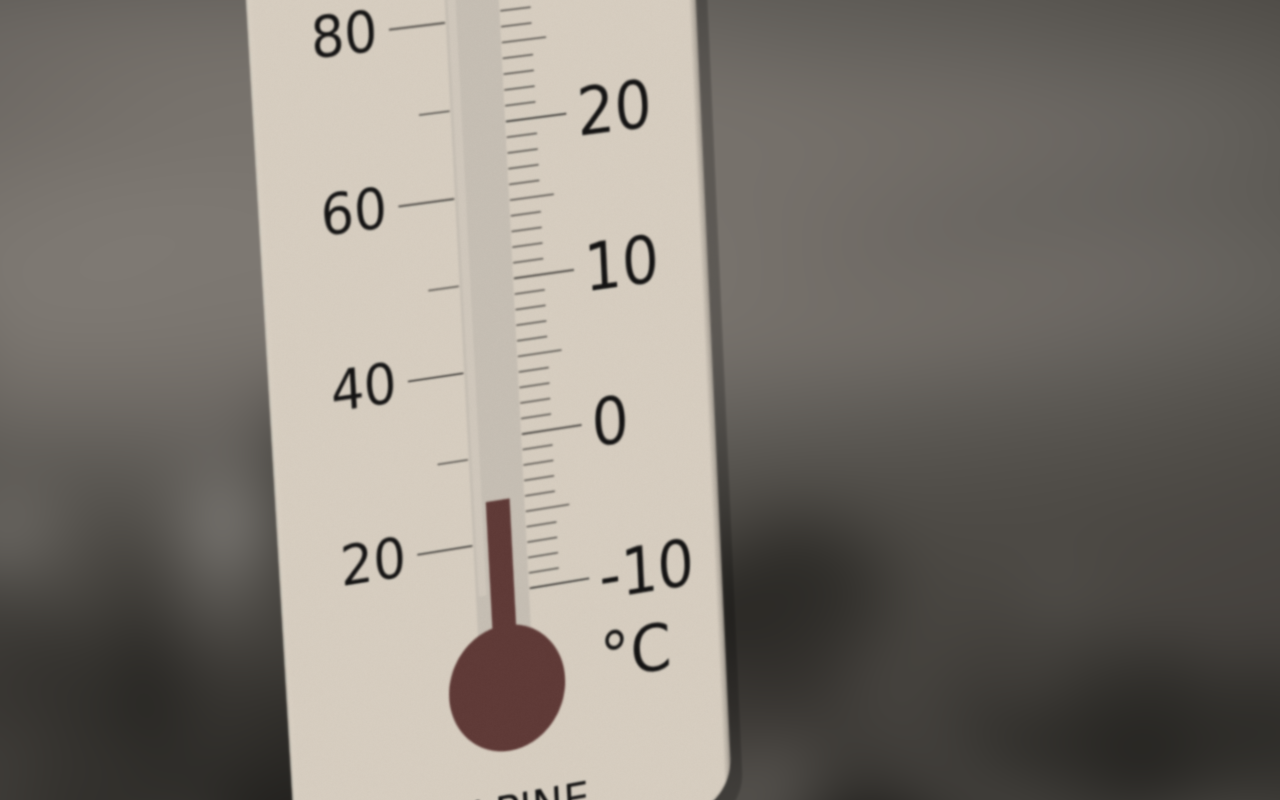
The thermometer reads -4 °C
